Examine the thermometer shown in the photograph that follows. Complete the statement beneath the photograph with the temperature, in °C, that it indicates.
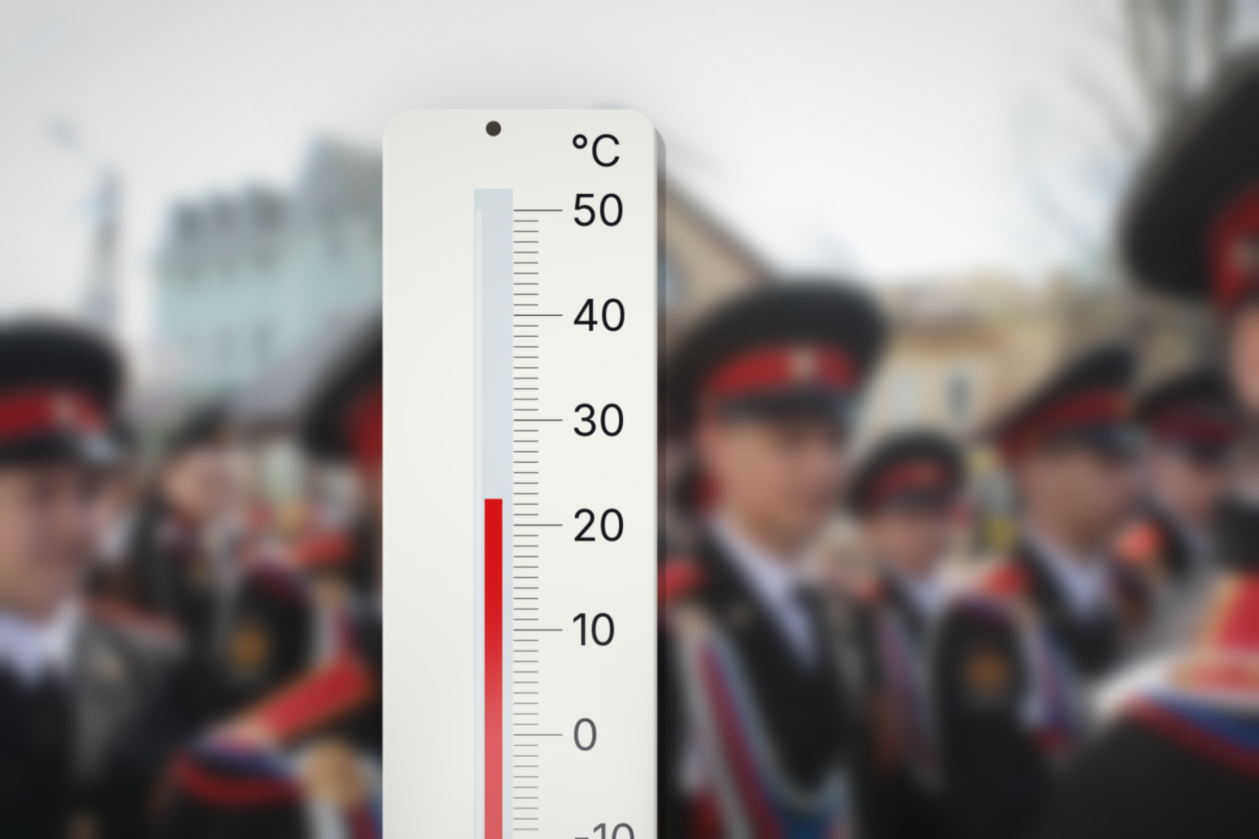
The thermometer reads 22.5 °C
